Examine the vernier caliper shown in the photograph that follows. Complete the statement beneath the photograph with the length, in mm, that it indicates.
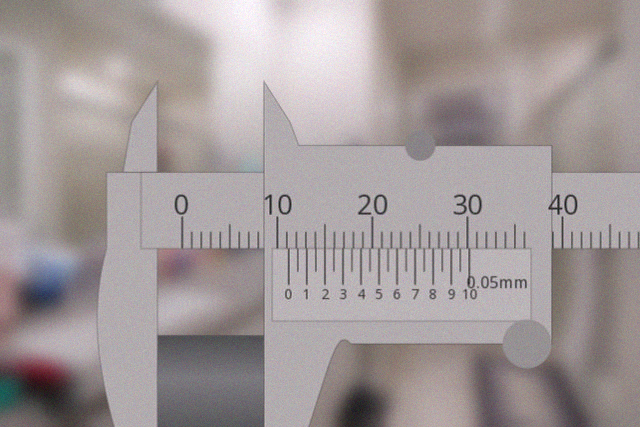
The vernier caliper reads 11.2 mm
